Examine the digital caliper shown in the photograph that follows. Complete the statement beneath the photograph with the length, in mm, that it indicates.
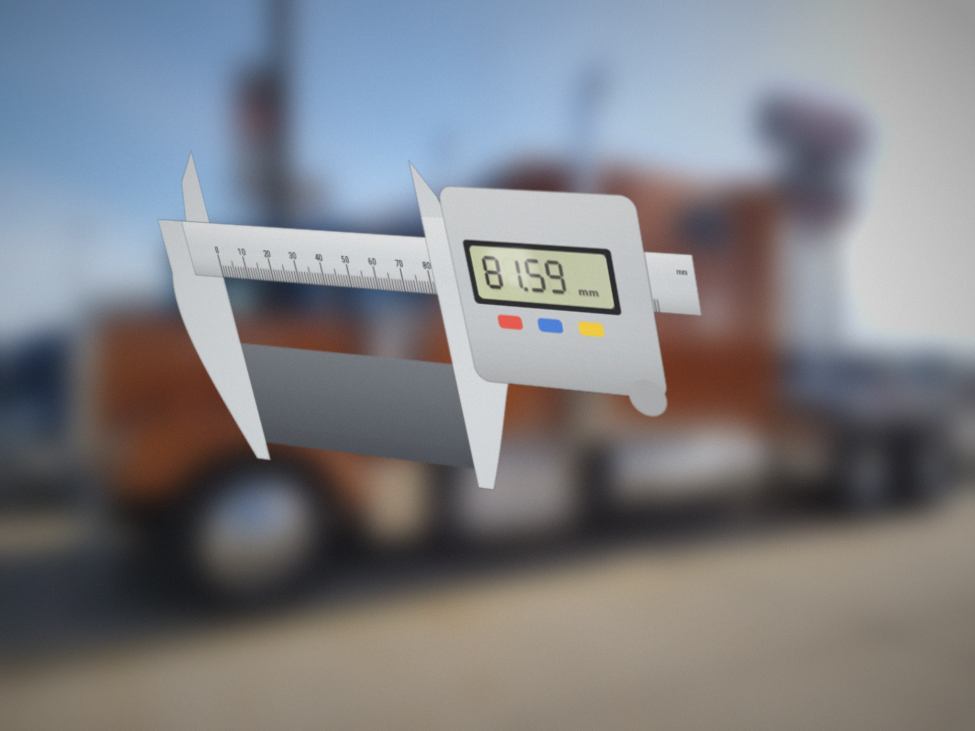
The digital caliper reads 81.59 mm
